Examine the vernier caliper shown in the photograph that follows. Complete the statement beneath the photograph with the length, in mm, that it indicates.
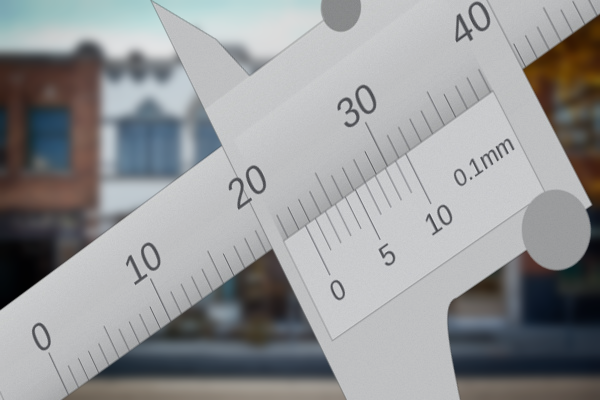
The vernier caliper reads 22.6 mm
